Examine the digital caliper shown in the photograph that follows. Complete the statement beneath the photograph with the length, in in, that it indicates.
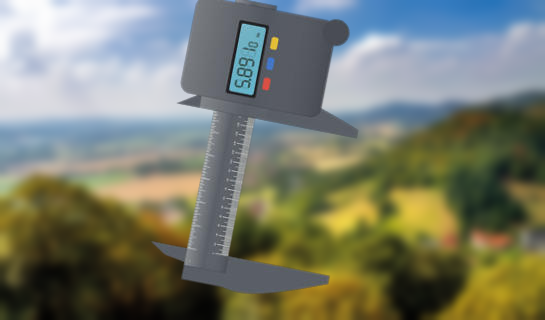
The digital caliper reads 5.8910 in
